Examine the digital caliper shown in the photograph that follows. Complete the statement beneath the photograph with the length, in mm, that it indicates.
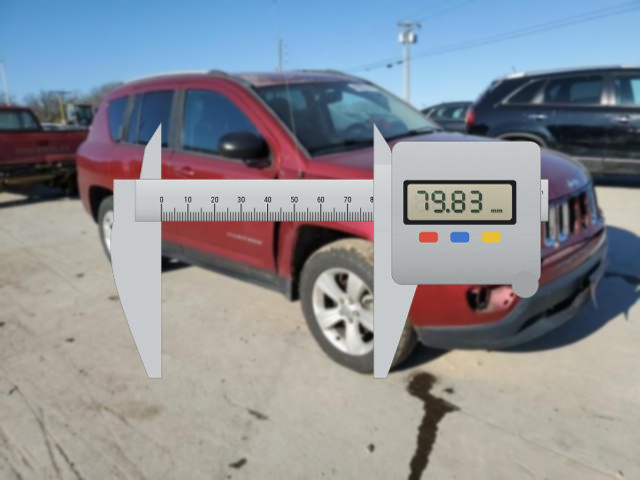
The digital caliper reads 79.83 mm
